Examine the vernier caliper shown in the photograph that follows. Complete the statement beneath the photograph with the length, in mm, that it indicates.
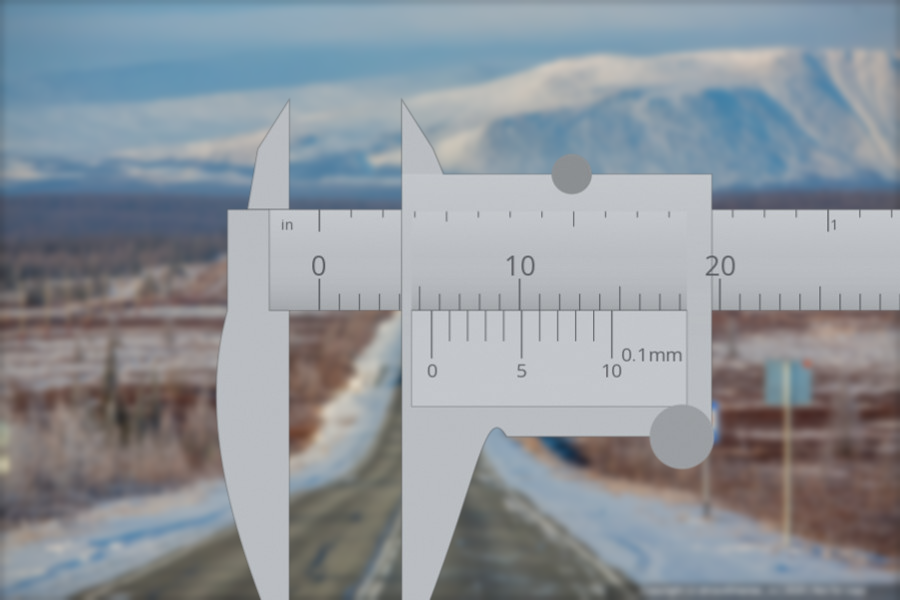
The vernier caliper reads 5.6 mm
